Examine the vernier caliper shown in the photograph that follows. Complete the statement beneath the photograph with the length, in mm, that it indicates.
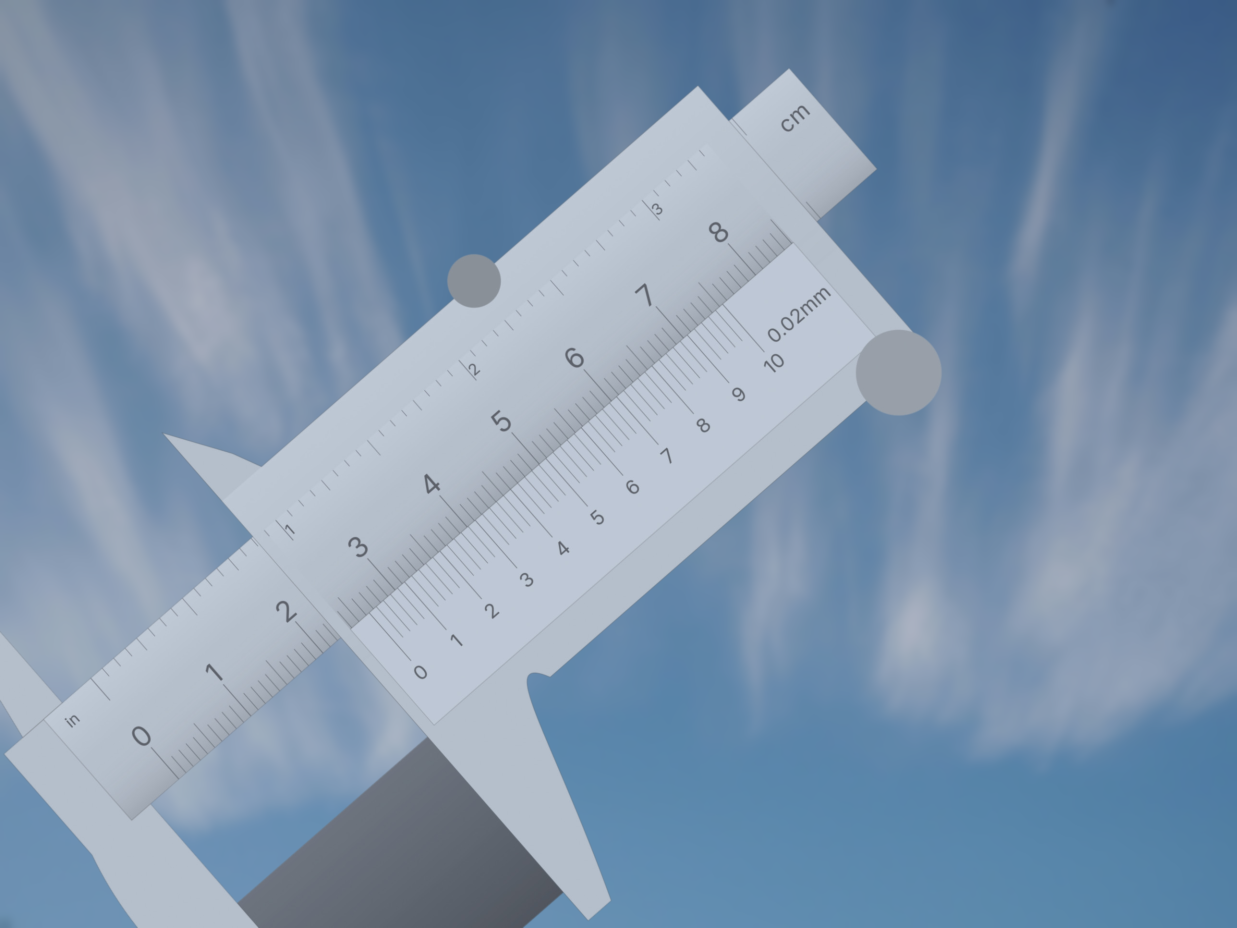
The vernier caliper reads 26.4 mm
